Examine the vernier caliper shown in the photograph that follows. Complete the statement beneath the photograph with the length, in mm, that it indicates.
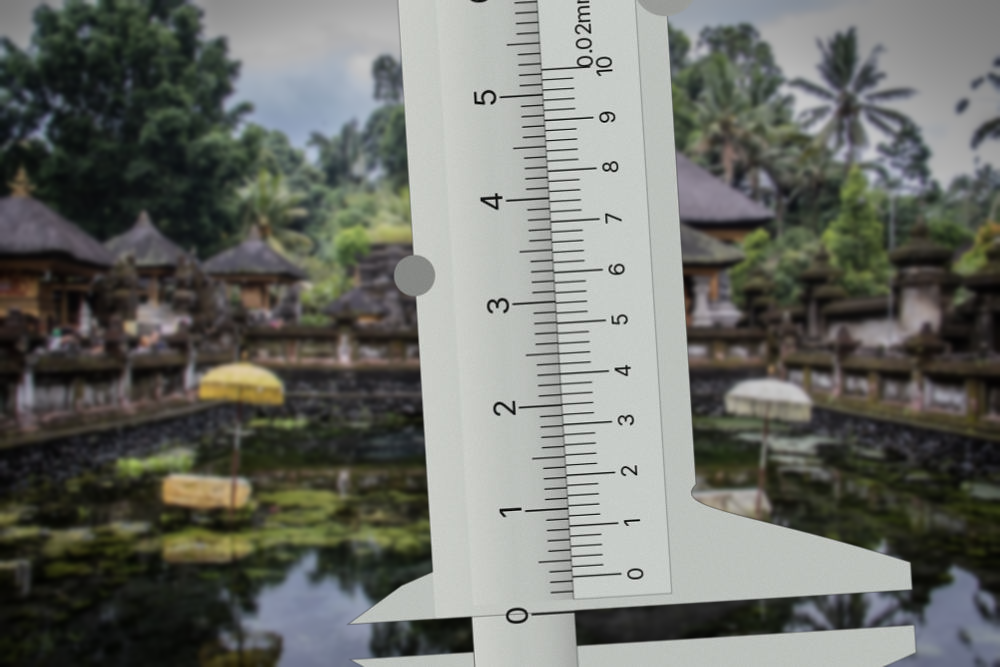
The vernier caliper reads 3.4 mm
